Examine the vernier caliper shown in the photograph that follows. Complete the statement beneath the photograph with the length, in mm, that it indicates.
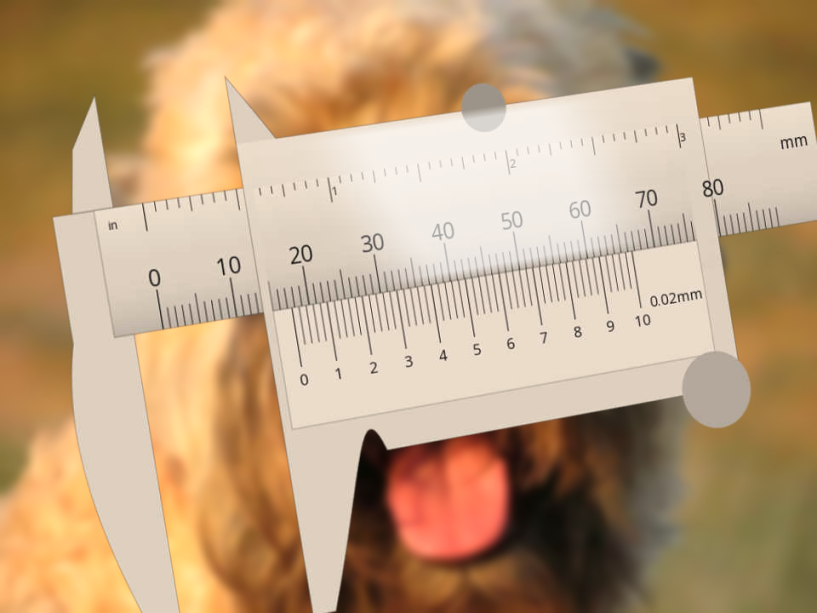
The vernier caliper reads 17.6 mm
